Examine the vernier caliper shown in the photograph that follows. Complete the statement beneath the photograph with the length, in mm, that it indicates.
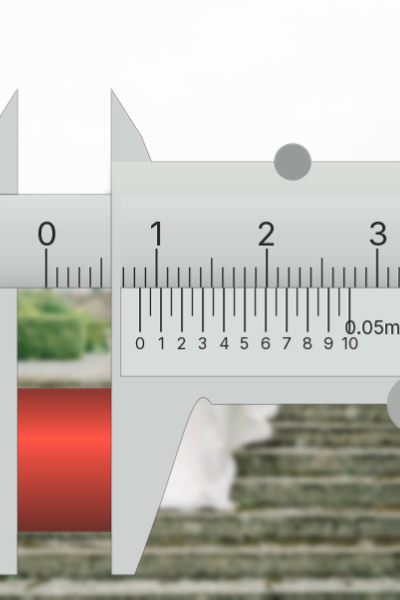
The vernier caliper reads 8.5 mm
